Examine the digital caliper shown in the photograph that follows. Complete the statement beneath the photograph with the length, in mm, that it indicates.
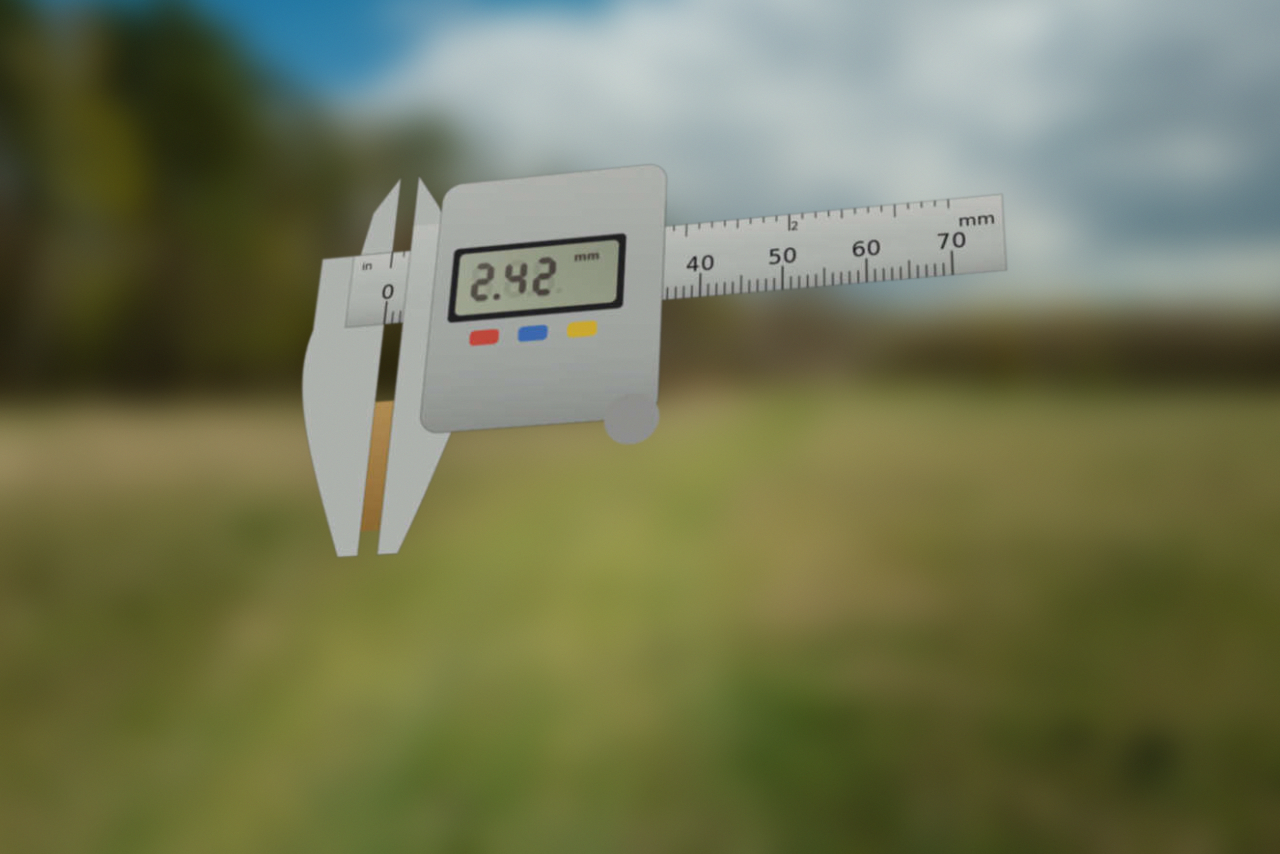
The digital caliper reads 2.42 mm
